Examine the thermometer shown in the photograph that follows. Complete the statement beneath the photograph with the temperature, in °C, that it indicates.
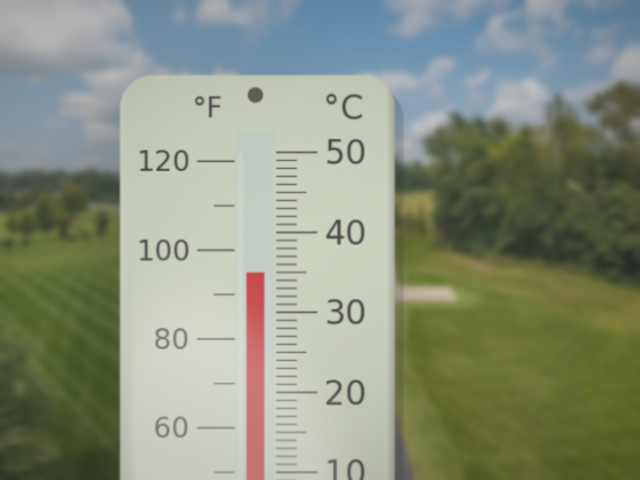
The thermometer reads 35 °C
